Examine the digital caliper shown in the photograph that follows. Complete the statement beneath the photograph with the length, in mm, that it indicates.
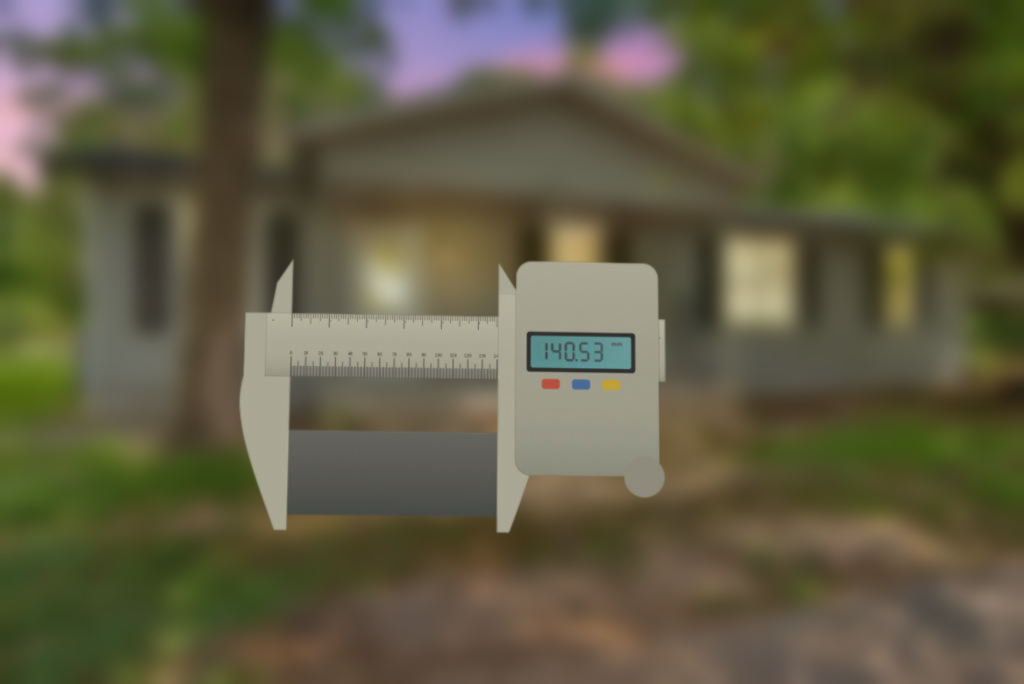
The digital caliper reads 140.53 mm
